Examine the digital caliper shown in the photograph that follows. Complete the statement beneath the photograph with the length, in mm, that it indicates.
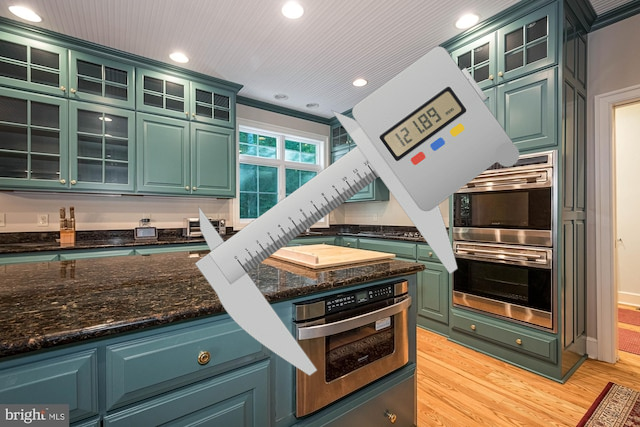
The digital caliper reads 121.89 mm
